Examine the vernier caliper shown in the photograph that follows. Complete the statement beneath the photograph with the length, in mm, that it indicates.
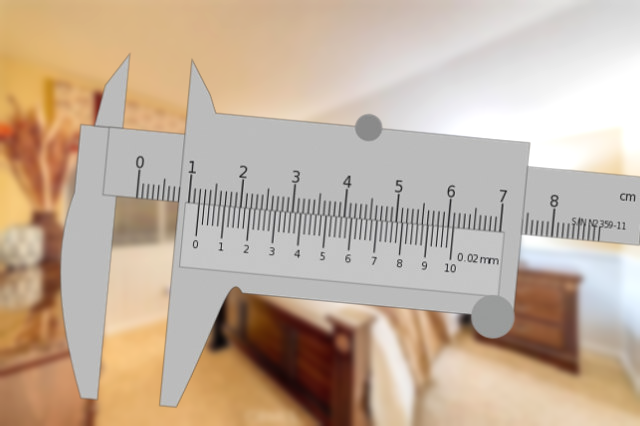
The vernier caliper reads 12.0 mm
